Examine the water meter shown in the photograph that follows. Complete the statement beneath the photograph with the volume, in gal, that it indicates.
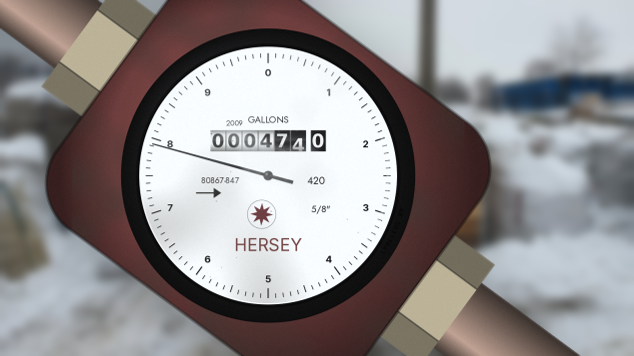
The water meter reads 4737.9 gal
